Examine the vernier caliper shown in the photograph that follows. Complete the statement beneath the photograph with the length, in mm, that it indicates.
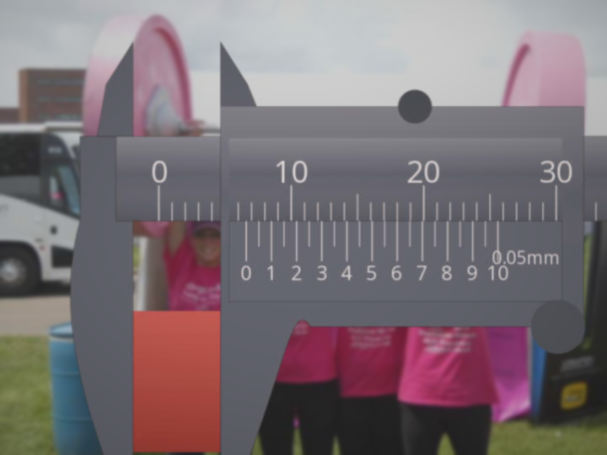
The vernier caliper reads 6.6 mm
